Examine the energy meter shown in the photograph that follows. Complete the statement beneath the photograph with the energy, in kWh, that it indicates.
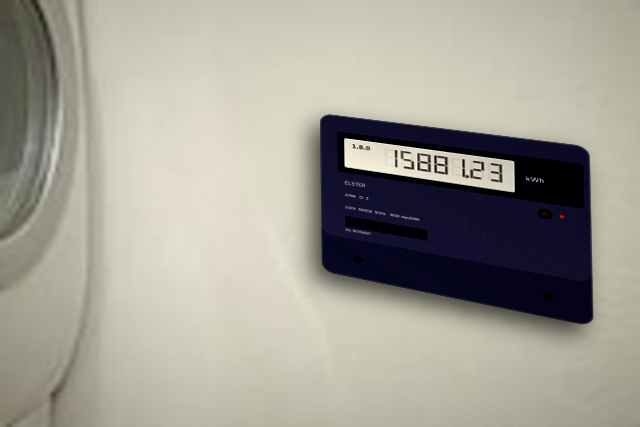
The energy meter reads 15881.23 kWh
